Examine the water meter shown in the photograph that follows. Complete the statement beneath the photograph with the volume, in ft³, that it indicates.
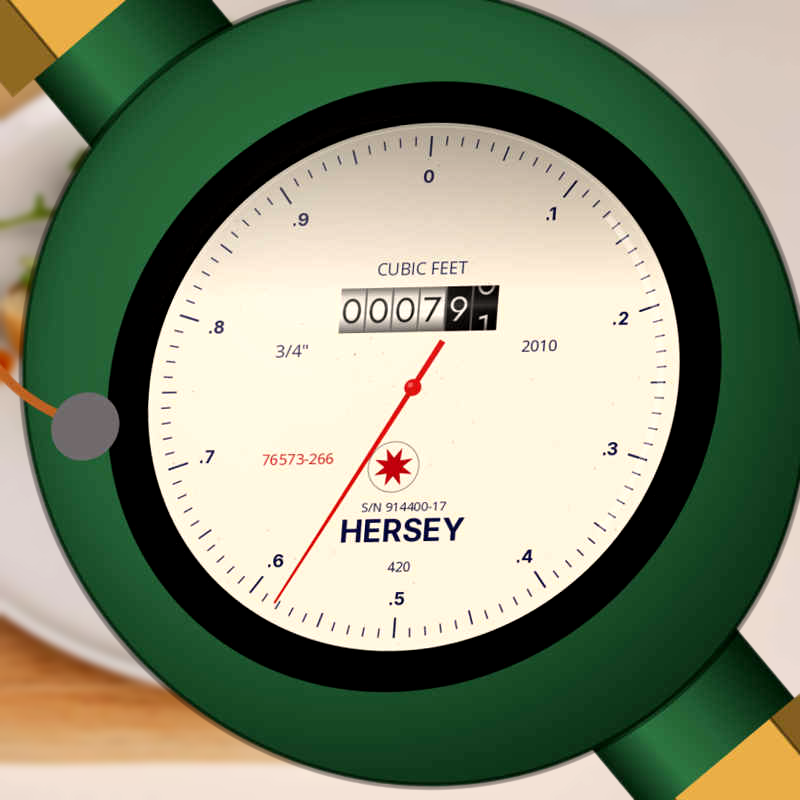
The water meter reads 790.58 ft³
